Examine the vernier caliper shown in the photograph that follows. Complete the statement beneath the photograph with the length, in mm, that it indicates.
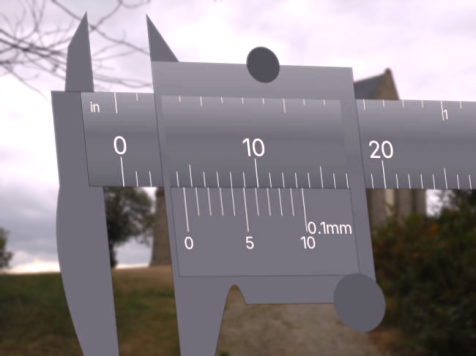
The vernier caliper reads 4.4 mm
